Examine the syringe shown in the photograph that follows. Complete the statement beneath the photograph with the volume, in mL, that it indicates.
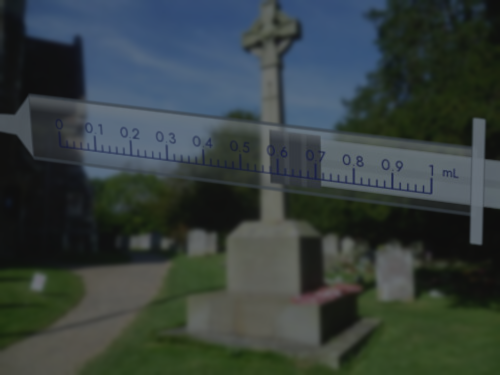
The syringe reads 0.58 mL
